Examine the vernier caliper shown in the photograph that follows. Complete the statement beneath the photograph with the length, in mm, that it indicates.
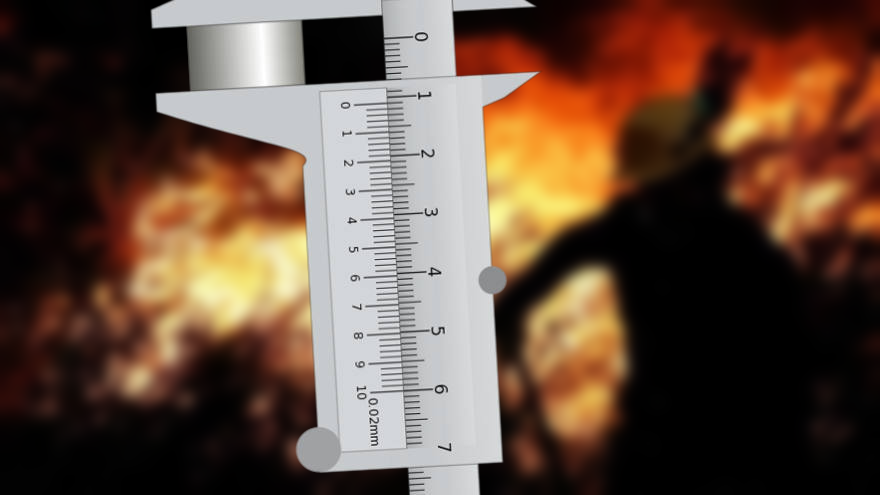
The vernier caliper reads 11.0 mm
